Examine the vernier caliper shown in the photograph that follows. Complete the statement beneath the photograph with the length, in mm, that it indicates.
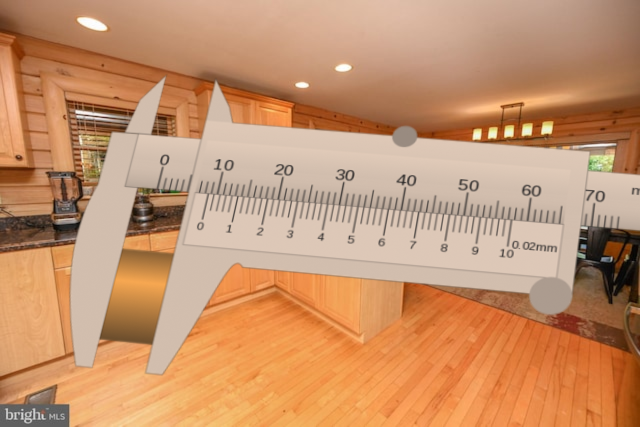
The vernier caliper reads 8.5 mm
